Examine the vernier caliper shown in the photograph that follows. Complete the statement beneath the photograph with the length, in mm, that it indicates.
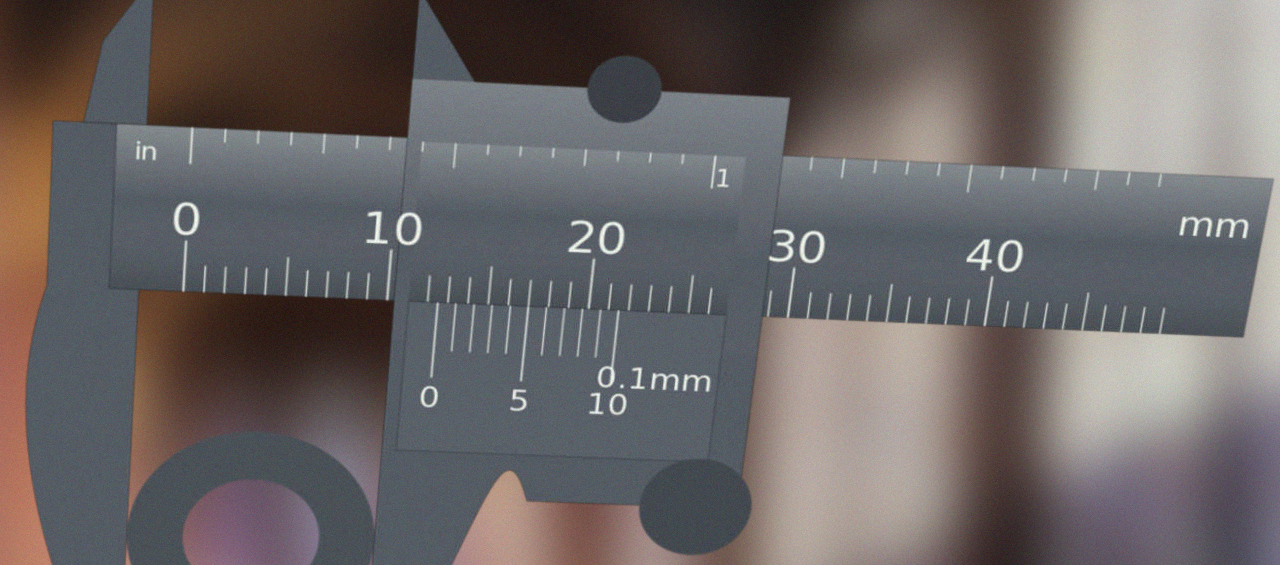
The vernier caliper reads 12.5 mm
